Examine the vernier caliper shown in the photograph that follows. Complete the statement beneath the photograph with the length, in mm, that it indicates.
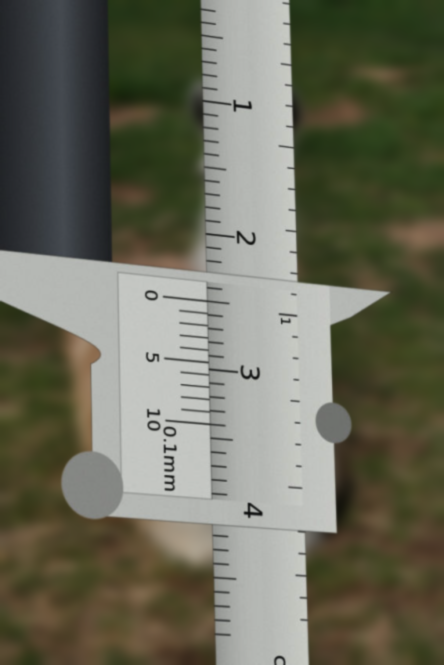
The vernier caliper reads 25.0 mm
